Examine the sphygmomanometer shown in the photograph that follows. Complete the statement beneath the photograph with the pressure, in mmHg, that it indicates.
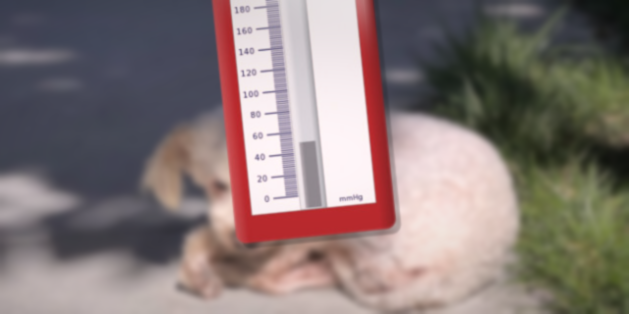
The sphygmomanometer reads 50 mmHg
